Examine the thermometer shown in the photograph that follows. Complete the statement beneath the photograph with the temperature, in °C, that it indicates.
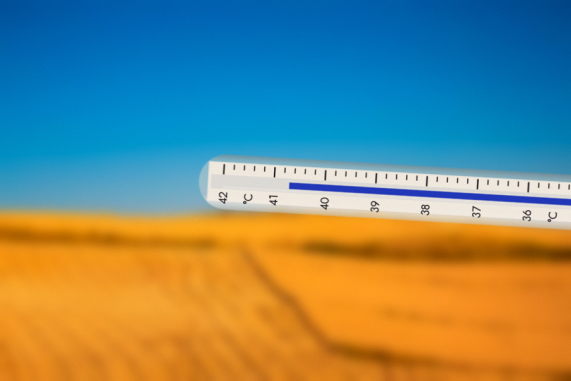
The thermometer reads 40.7 °C
